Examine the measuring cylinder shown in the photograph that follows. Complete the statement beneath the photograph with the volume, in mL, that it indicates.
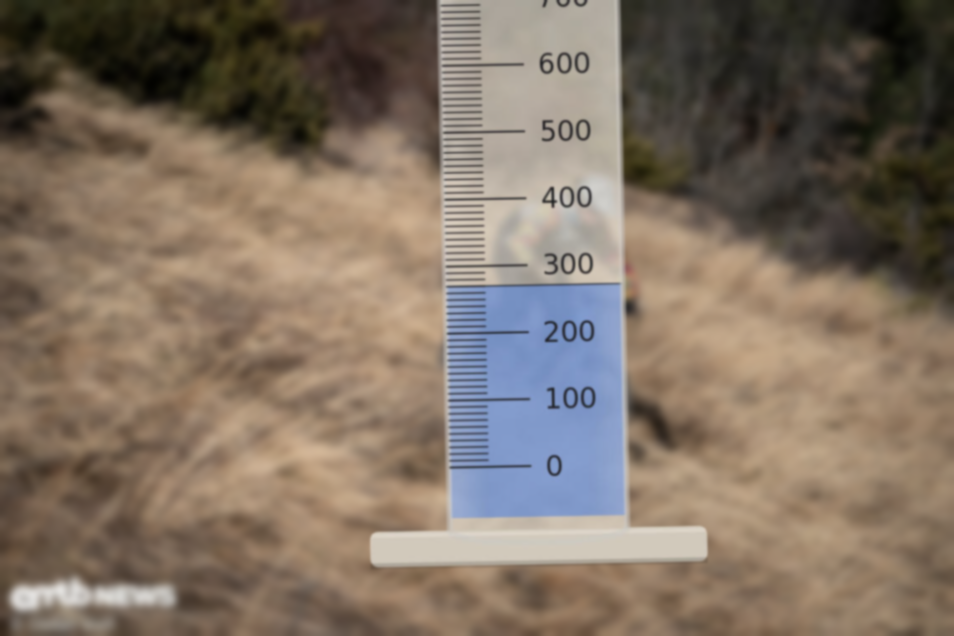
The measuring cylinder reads 270 mL
